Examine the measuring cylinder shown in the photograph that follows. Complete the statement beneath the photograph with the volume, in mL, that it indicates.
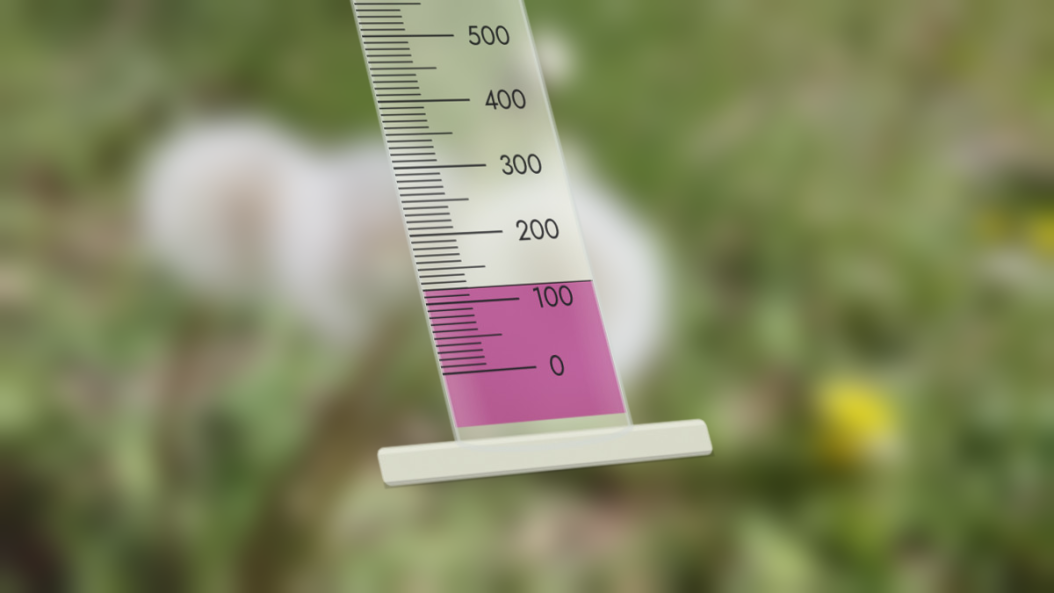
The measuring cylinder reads 120 mL
